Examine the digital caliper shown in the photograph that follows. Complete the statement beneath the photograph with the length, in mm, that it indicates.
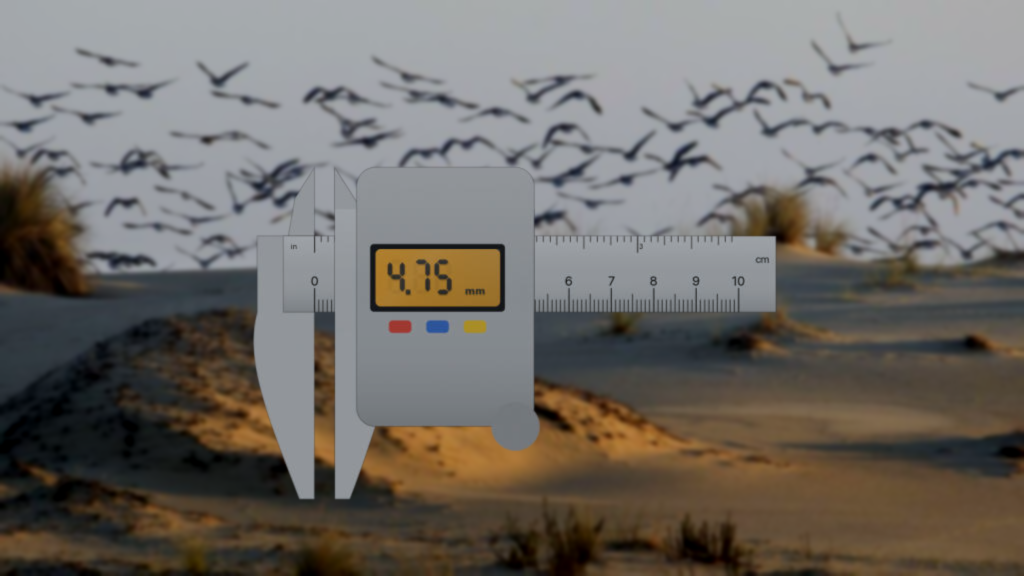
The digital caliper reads 4.75 mm
